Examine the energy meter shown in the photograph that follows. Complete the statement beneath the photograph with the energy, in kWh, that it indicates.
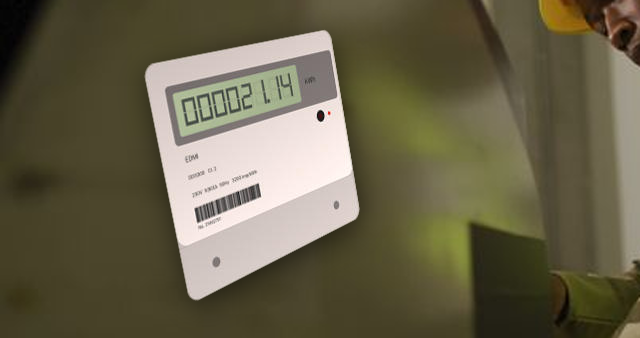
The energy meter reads 21.14 kWh
